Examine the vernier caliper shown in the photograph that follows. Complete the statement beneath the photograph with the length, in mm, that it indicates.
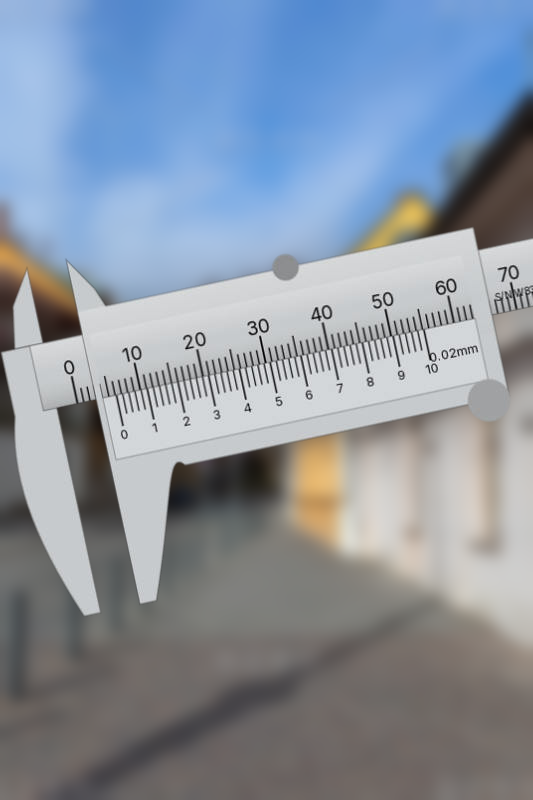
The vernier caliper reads 6.2 mm
